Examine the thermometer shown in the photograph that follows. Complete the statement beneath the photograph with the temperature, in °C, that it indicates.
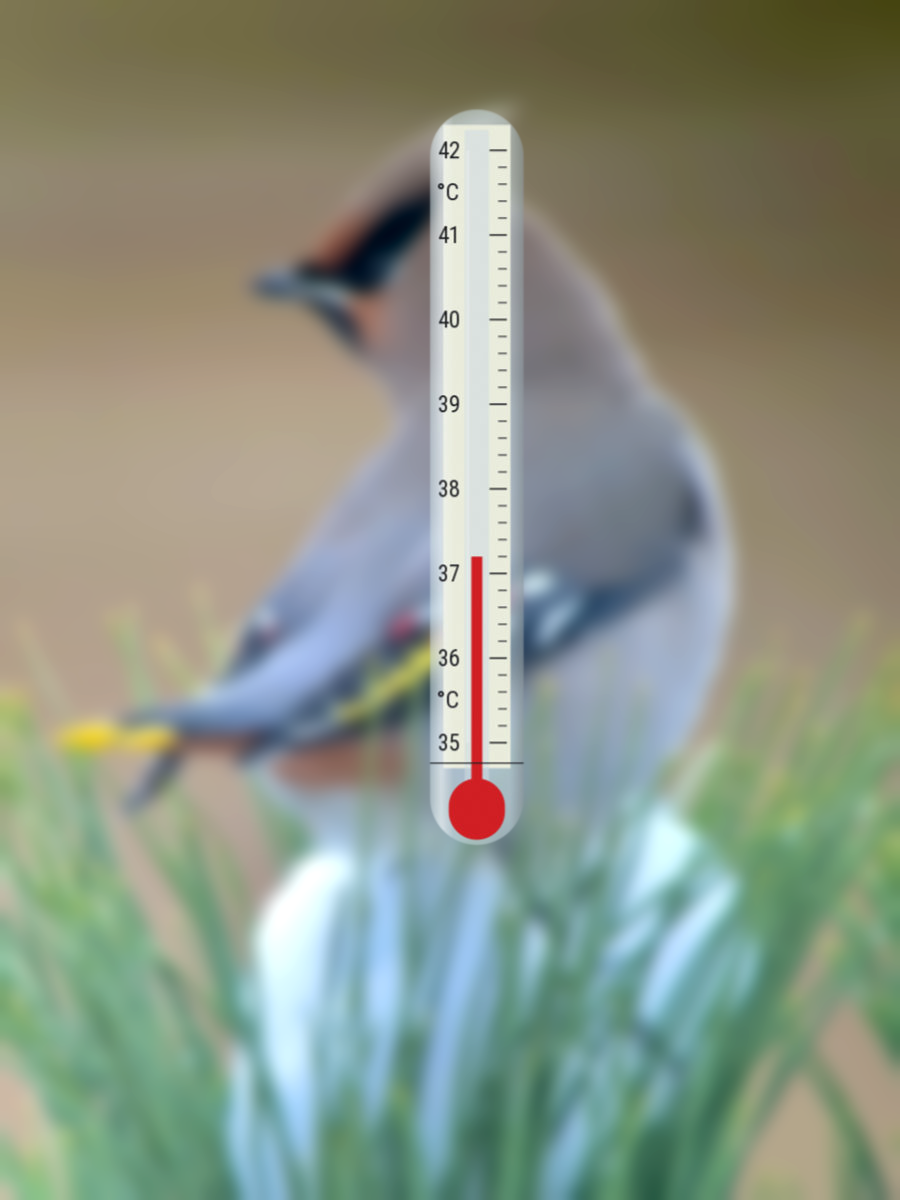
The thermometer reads 37.2 °C
